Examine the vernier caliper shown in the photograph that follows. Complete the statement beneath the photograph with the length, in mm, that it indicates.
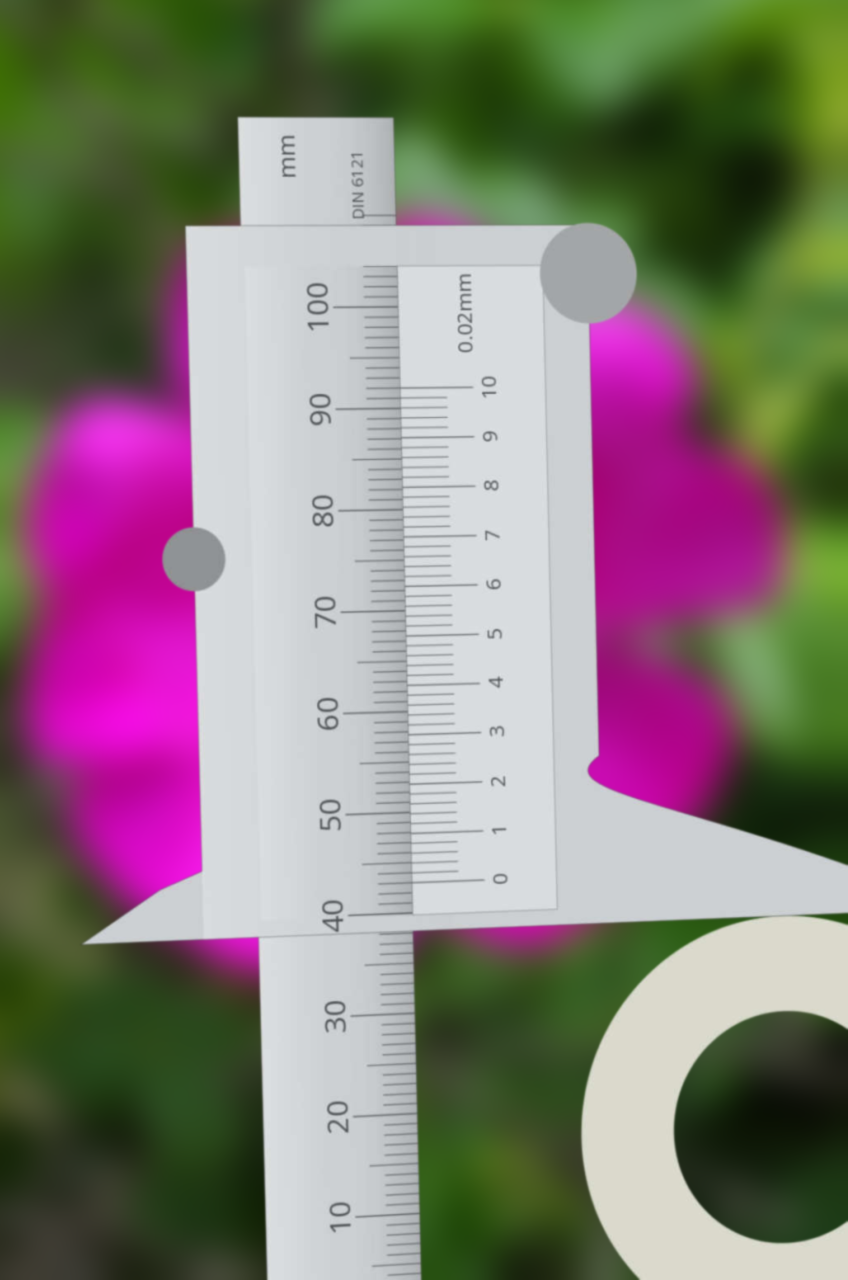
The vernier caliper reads 43.0 mm
